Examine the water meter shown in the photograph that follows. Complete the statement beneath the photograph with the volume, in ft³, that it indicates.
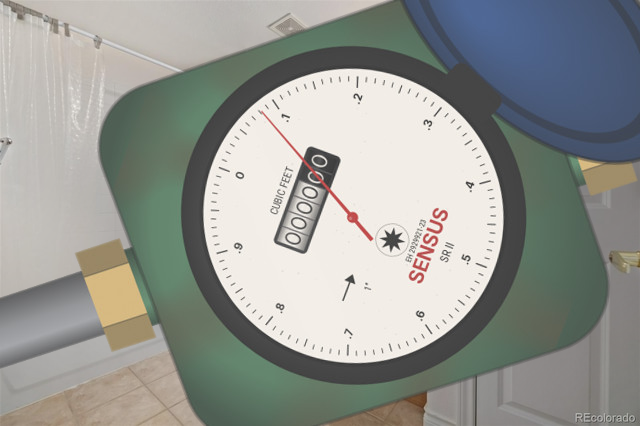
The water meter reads 0.08 ft³
